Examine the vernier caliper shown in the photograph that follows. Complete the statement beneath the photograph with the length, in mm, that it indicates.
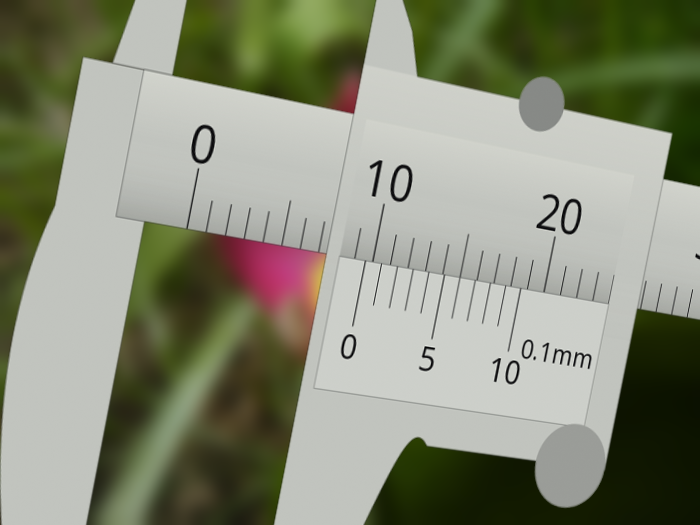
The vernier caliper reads 9.6 mm
